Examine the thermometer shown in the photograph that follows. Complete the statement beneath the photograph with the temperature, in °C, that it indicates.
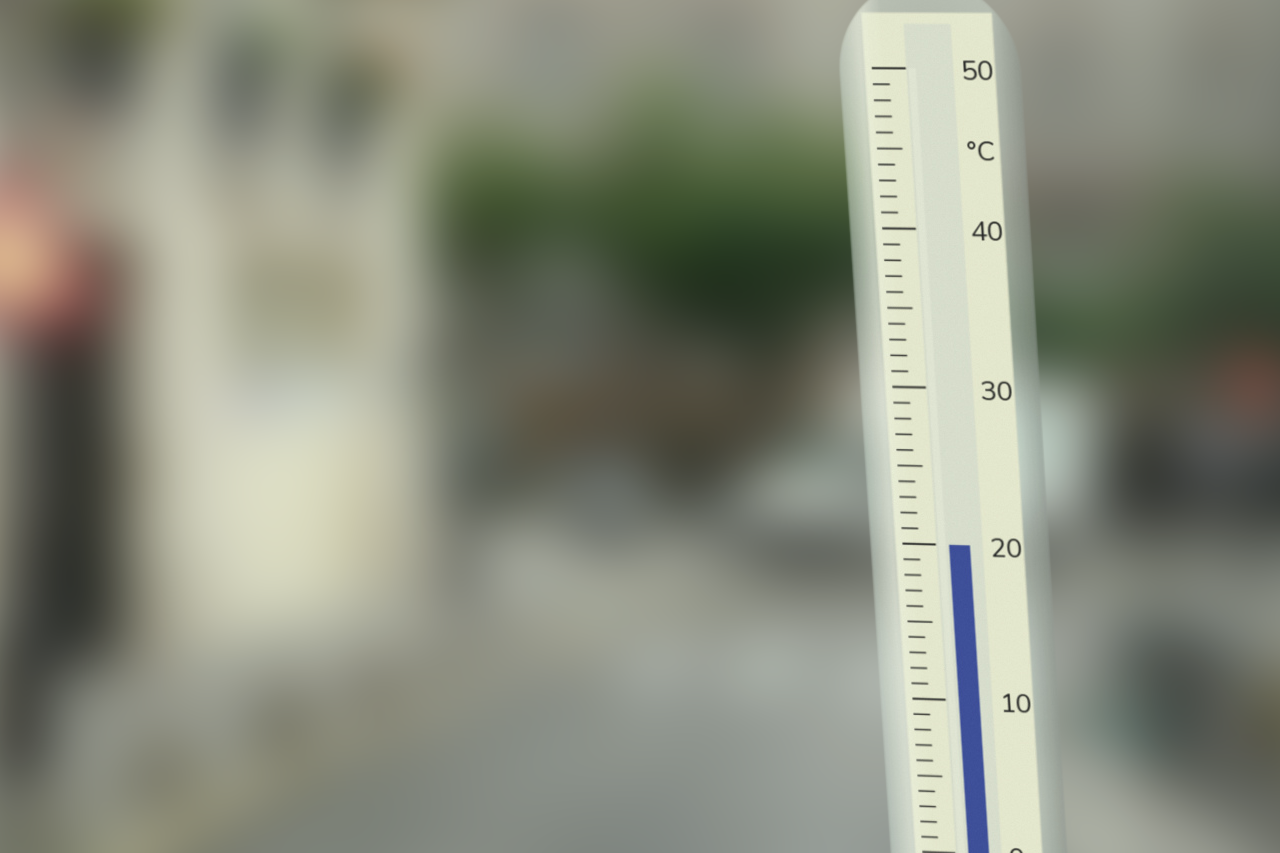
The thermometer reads 20 °C
